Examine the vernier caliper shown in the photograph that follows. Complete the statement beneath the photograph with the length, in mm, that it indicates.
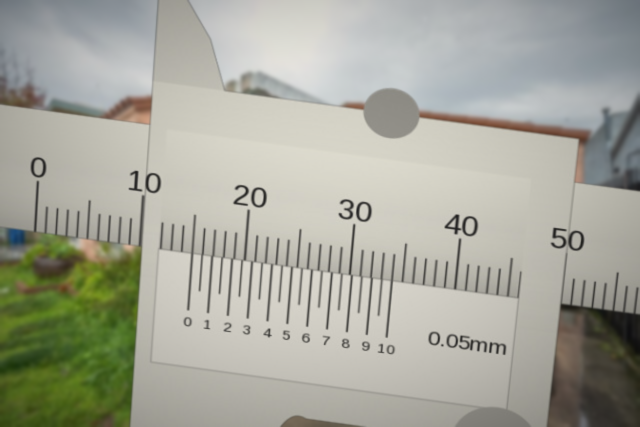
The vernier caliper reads 15.0 mm
